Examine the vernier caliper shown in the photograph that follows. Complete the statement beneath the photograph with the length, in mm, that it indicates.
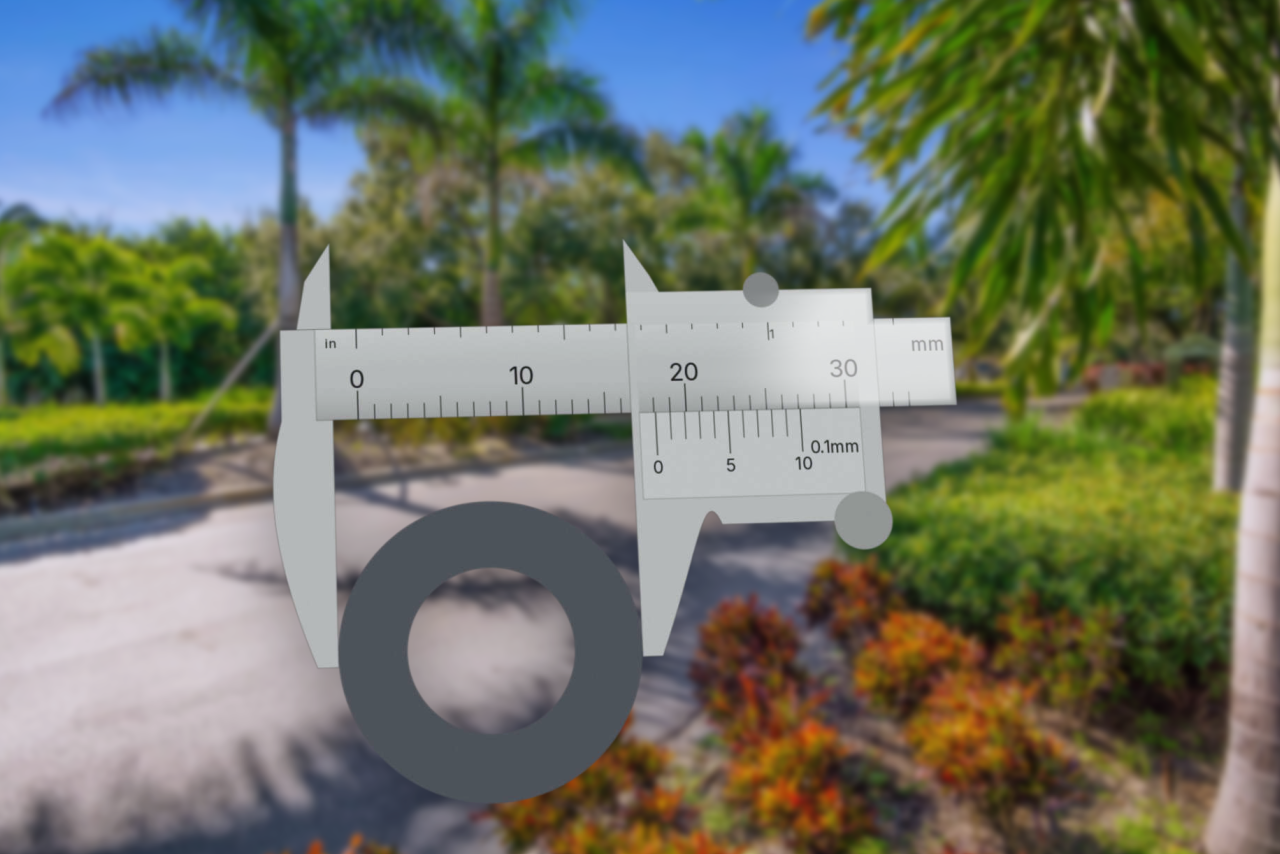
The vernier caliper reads 18.1 mm
